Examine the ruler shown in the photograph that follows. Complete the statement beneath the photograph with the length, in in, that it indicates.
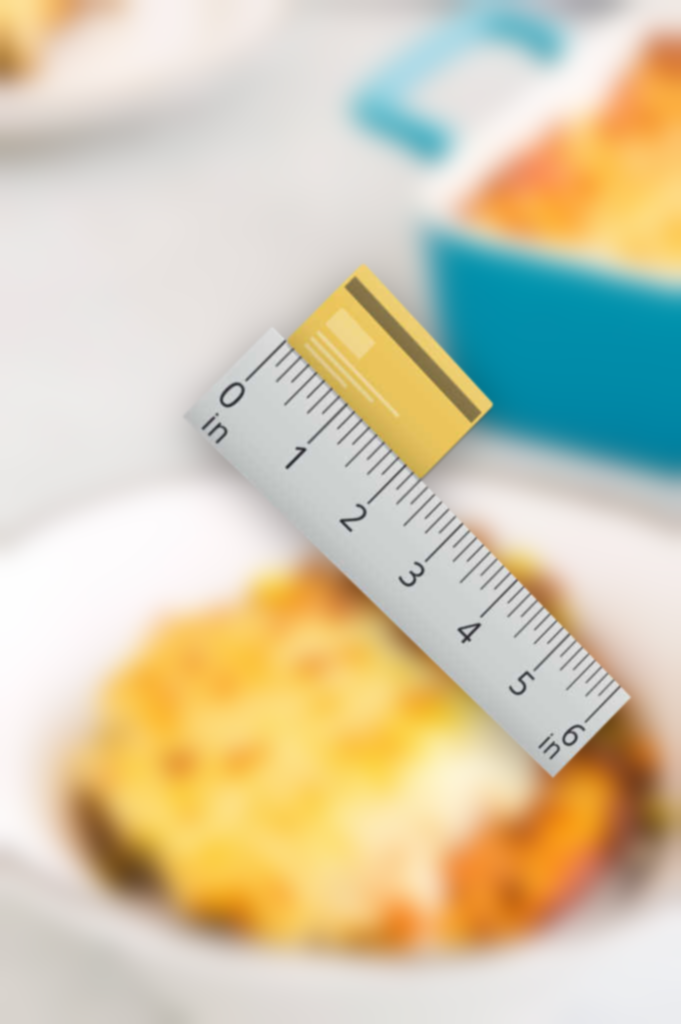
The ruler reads 2.25 in
